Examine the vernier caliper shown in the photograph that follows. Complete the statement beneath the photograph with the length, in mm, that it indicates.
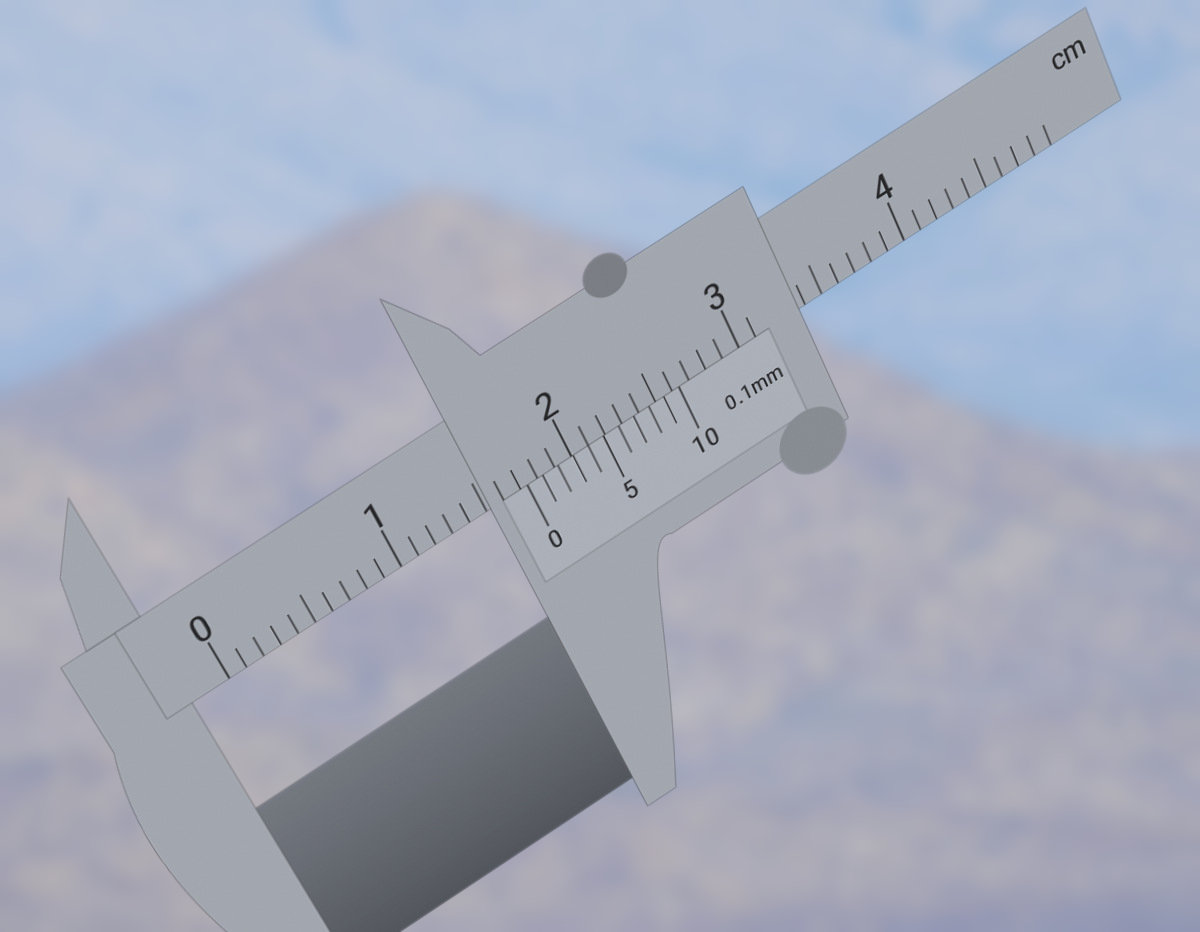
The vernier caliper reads 17.4 mm
